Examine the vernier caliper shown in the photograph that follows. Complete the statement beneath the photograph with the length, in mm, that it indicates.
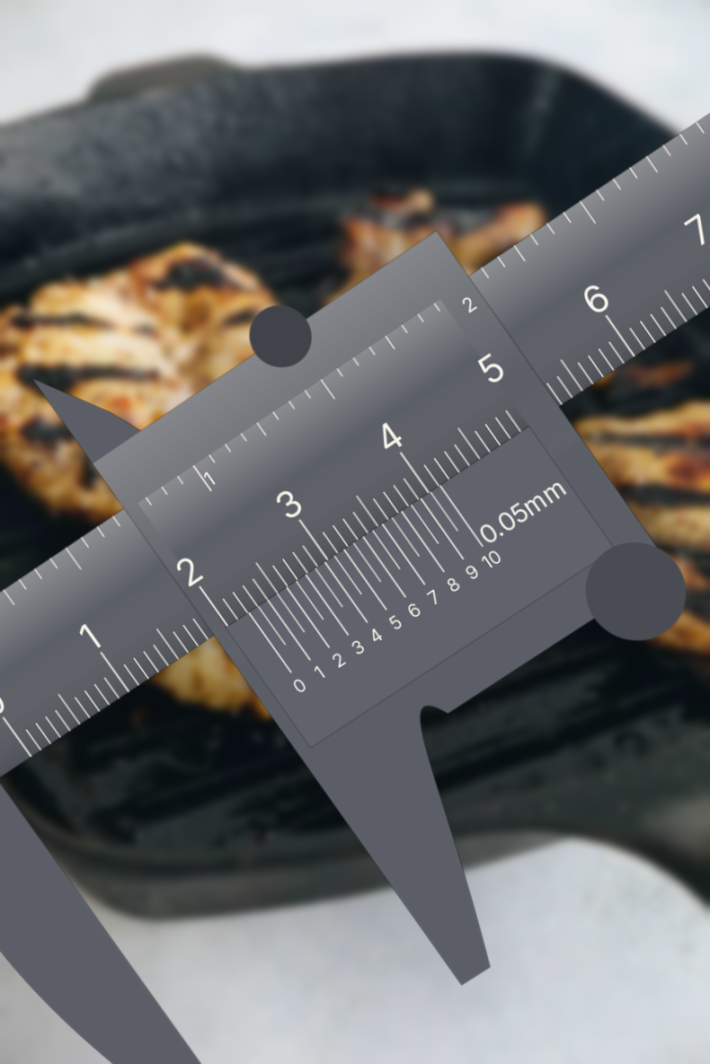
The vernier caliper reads 22.1 mm
